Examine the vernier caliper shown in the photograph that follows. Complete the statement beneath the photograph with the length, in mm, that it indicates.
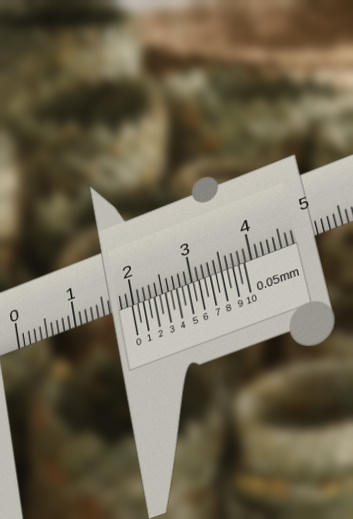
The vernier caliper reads 19.8 mm
